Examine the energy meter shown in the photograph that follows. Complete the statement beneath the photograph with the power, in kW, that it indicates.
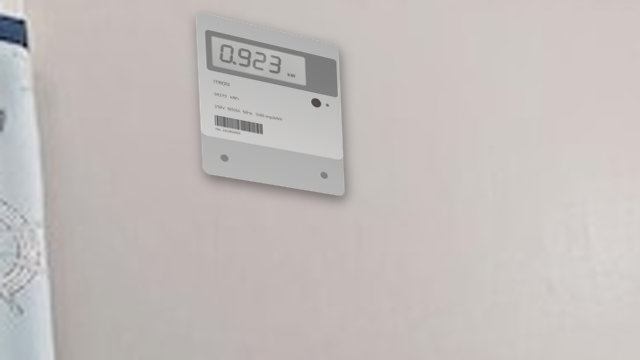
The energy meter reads 0.923 kW
